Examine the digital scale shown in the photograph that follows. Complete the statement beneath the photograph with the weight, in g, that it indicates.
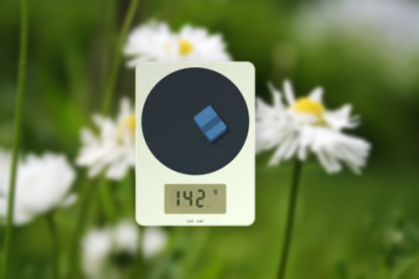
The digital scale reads 142 g
